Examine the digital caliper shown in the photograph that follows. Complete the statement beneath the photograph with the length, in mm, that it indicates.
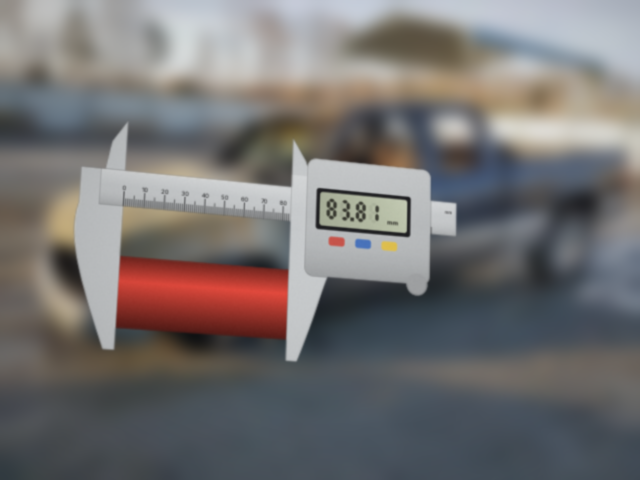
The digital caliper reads 83.81 mm
